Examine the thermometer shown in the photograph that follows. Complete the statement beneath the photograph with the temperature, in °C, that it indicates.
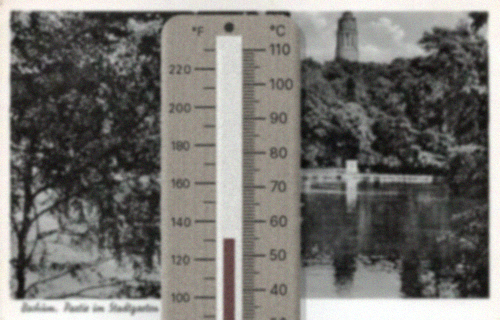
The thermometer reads 55 °C
